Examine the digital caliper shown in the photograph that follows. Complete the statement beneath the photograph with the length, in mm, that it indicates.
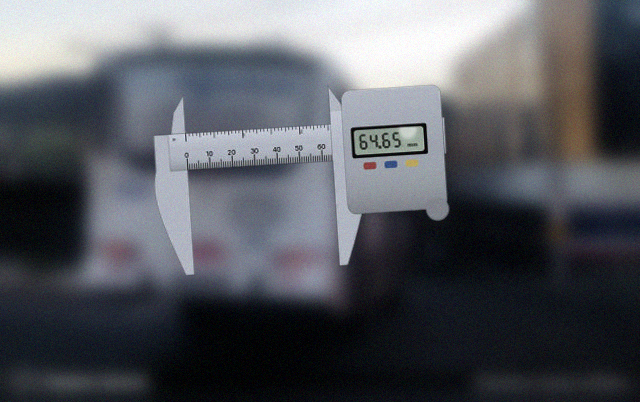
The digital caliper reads 64.65 mm
